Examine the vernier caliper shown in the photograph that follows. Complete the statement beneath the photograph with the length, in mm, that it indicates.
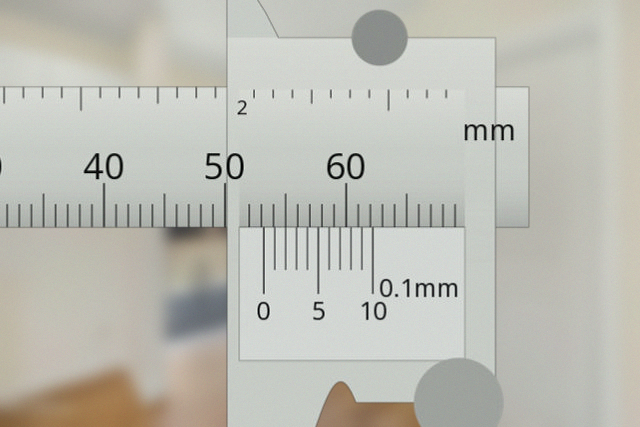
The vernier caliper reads 53.2 mm
